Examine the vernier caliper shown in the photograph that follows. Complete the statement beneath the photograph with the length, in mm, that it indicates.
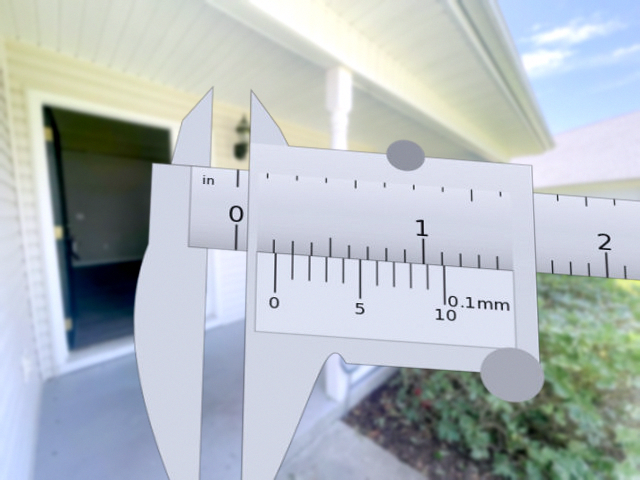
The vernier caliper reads 2.1 mm
